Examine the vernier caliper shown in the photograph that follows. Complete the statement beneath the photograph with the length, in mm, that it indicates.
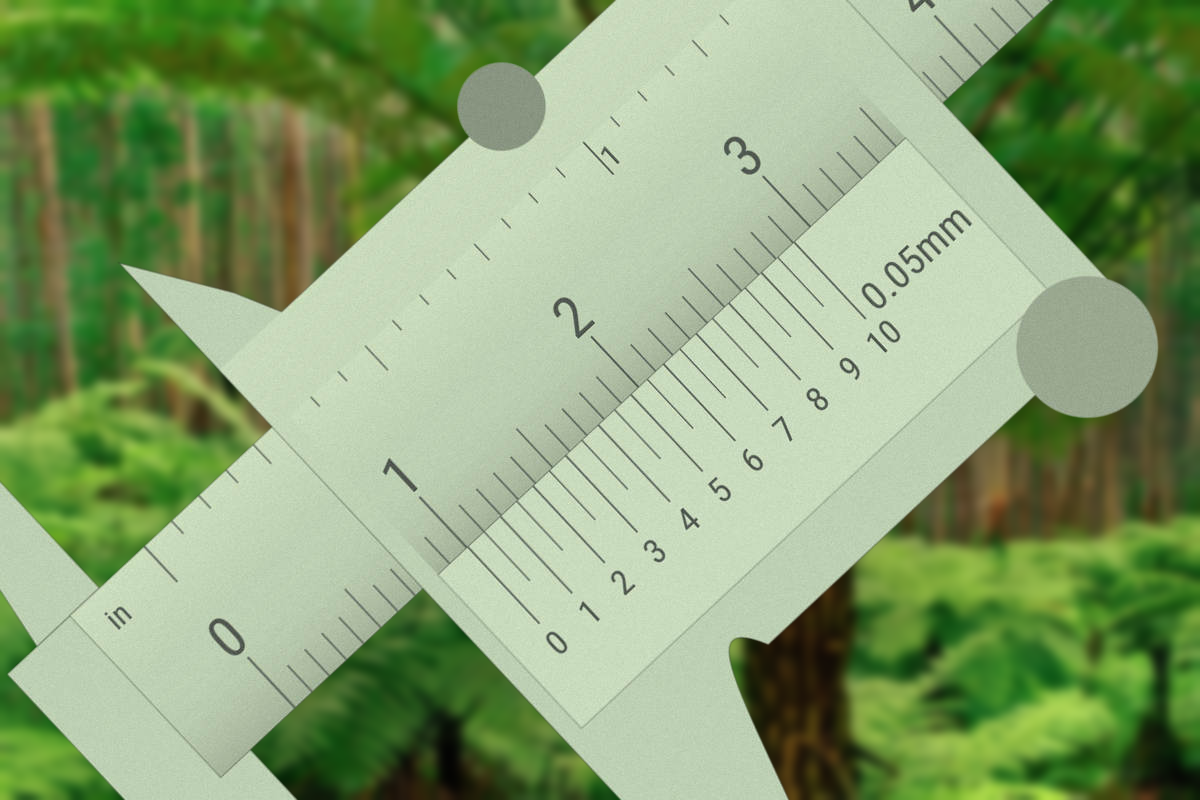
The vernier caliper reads 10.05 mm
